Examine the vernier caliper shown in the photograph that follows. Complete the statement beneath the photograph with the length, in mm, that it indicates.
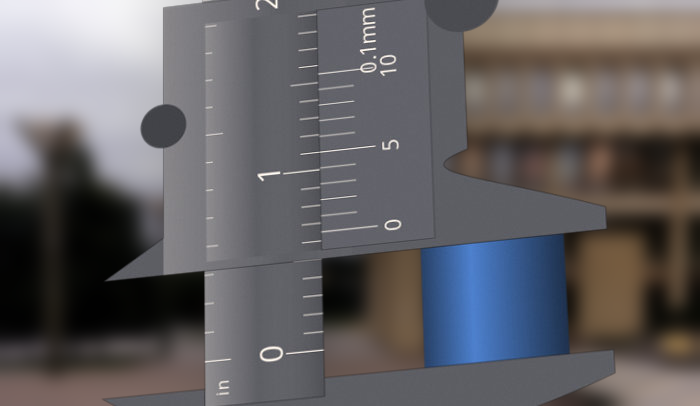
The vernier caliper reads 6.5 mm
